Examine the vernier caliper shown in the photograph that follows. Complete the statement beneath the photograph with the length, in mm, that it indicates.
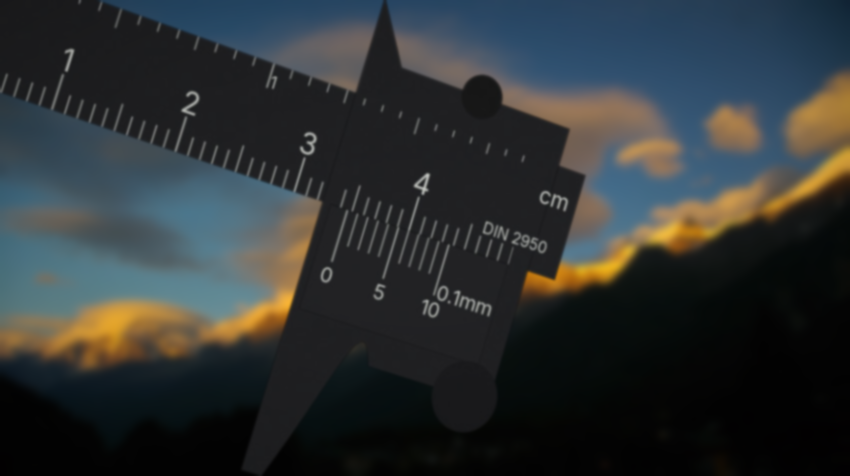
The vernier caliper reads 34.6 mm
